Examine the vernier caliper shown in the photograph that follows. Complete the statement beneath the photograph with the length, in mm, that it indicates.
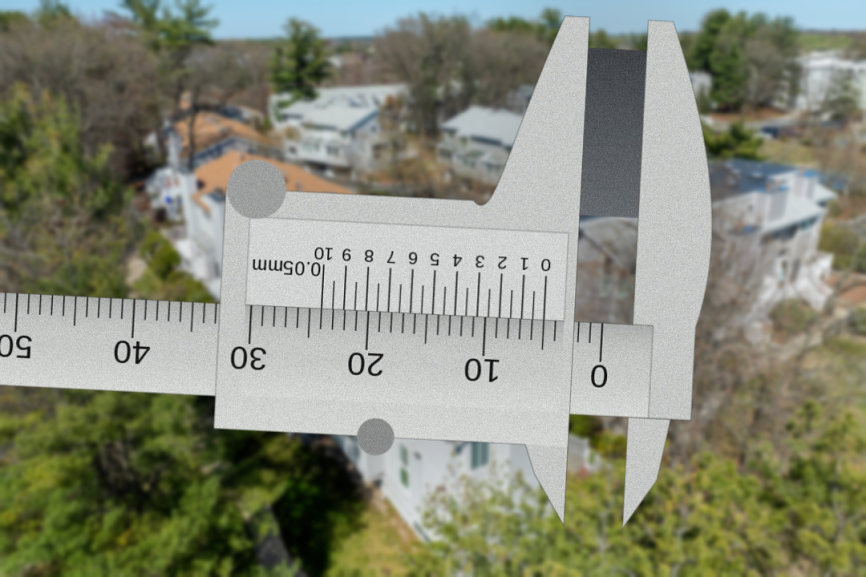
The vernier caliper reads 5.0 mm
